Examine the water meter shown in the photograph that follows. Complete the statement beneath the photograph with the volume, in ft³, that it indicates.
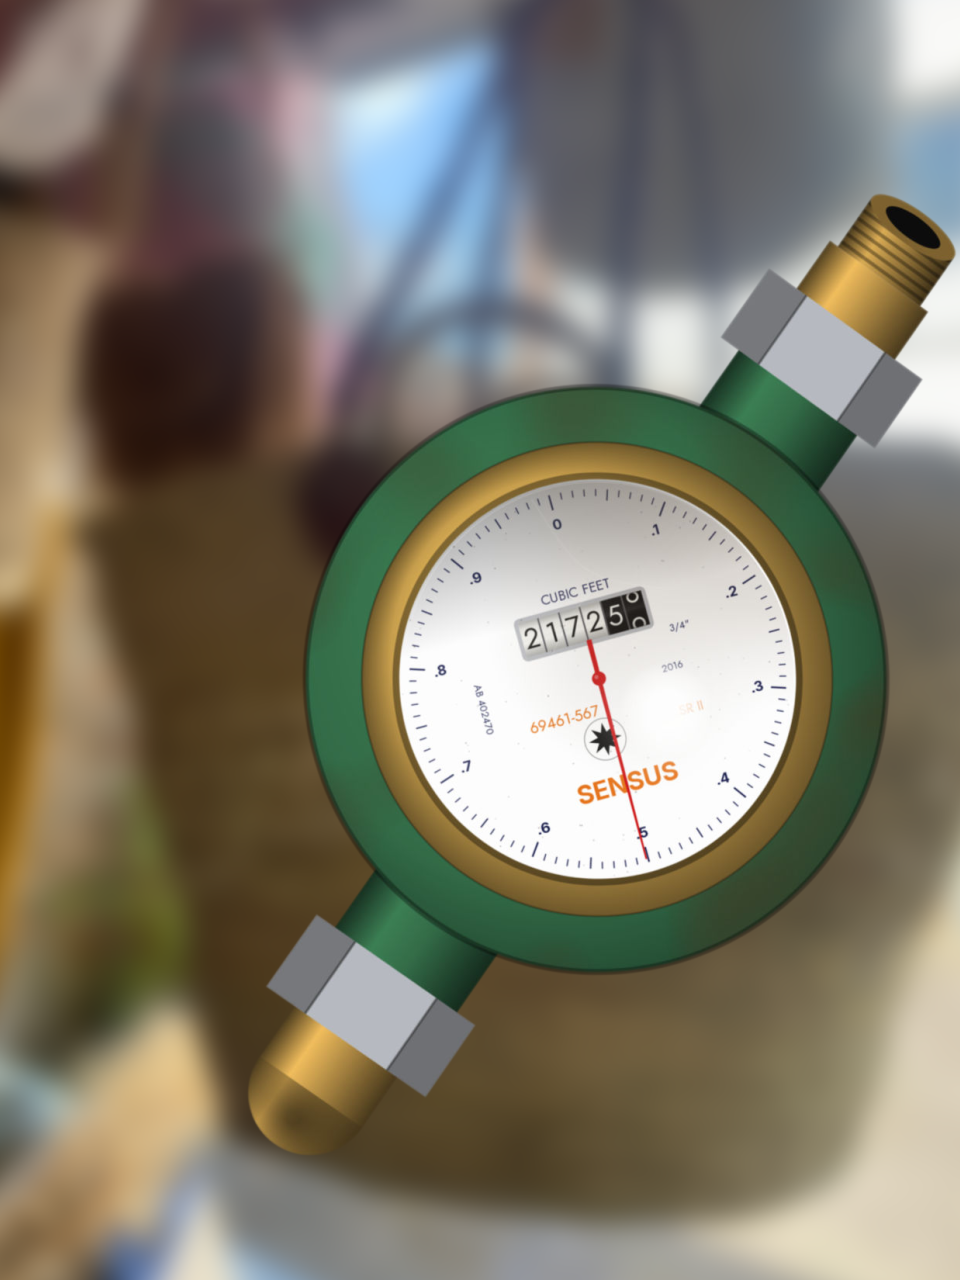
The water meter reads 217258.50 ft³
